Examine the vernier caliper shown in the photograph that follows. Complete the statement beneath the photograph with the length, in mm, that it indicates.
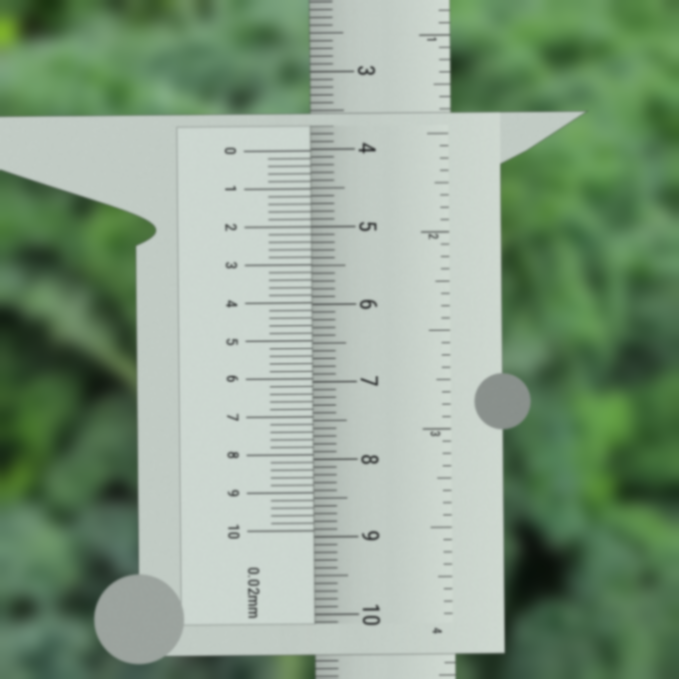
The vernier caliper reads 40.2 mm
